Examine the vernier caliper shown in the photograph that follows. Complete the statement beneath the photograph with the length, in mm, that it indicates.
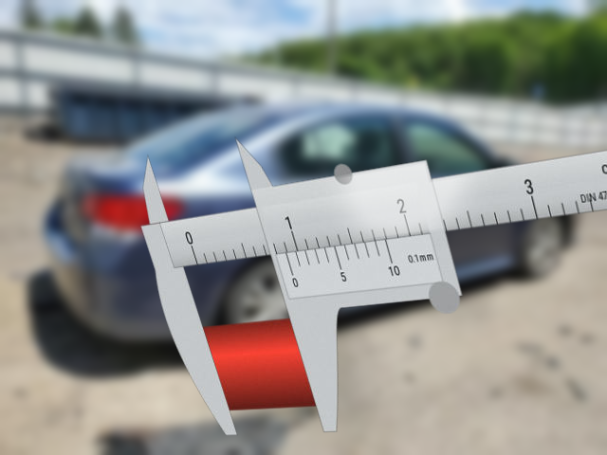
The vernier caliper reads 8.9 mm
